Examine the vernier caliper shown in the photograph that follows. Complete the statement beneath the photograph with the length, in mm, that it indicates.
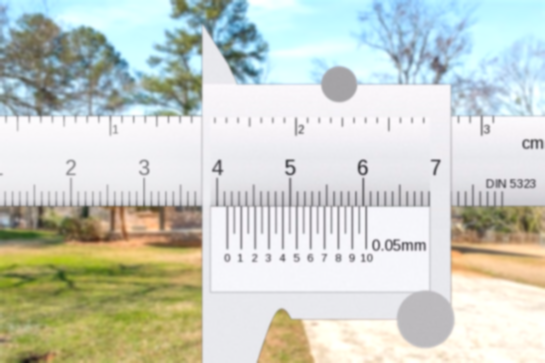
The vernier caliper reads 41.4 mm
